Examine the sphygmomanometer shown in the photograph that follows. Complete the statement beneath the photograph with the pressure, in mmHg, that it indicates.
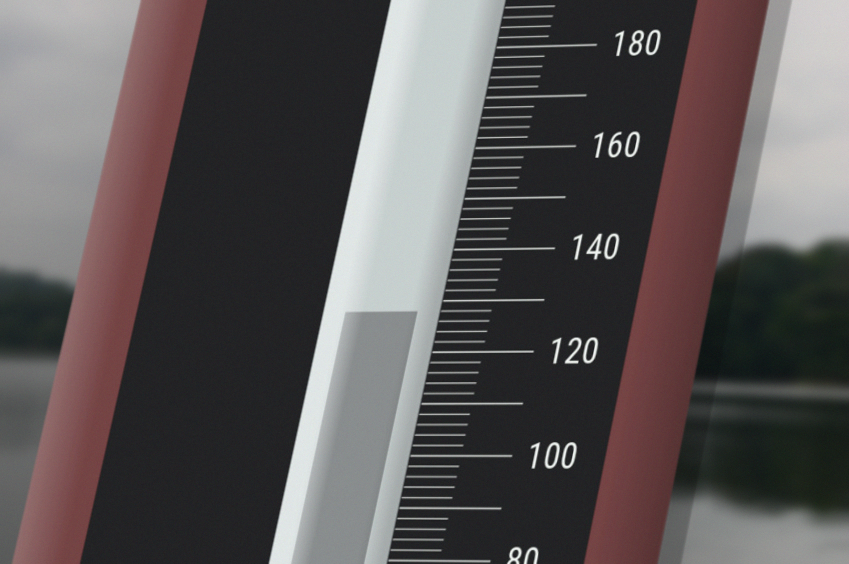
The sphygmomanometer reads 128 mmHg
